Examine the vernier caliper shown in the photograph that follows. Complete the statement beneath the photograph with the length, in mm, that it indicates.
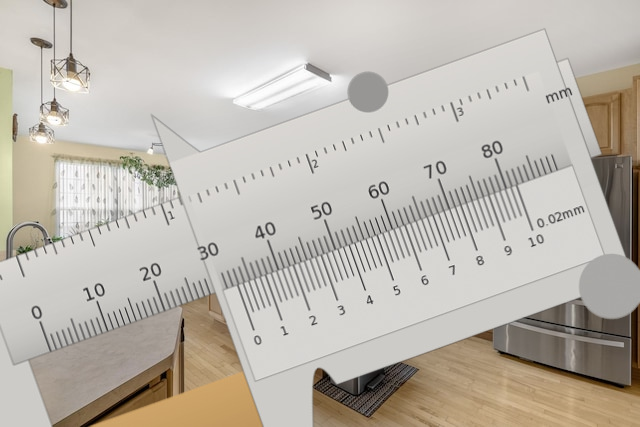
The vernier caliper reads 32.8 mm
